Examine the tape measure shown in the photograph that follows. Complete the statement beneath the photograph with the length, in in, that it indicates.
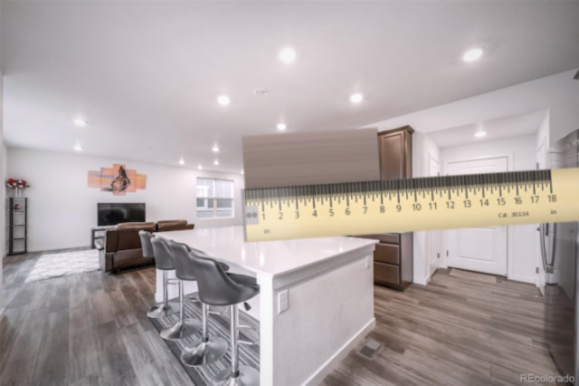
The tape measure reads 8 in
